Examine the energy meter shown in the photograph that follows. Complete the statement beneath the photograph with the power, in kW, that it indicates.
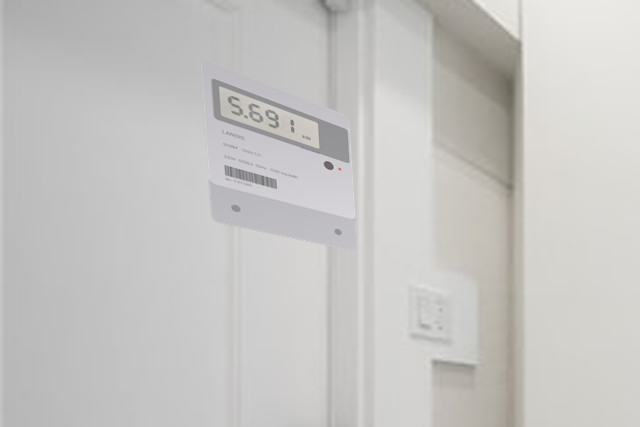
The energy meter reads 5.691 kW
